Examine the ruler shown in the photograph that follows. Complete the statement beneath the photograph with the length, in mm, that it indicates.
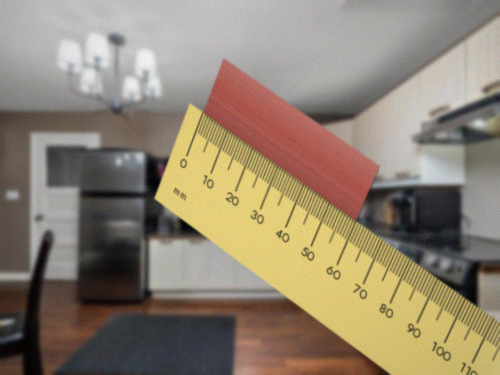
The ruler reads 60 mm
